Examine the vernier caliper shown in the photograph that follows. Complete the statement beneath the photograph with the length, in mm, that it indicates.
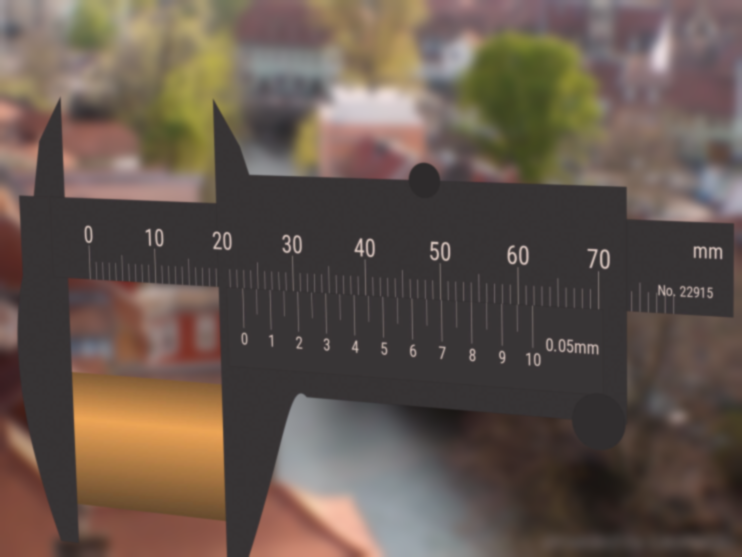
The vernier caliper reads 22.8 mm
